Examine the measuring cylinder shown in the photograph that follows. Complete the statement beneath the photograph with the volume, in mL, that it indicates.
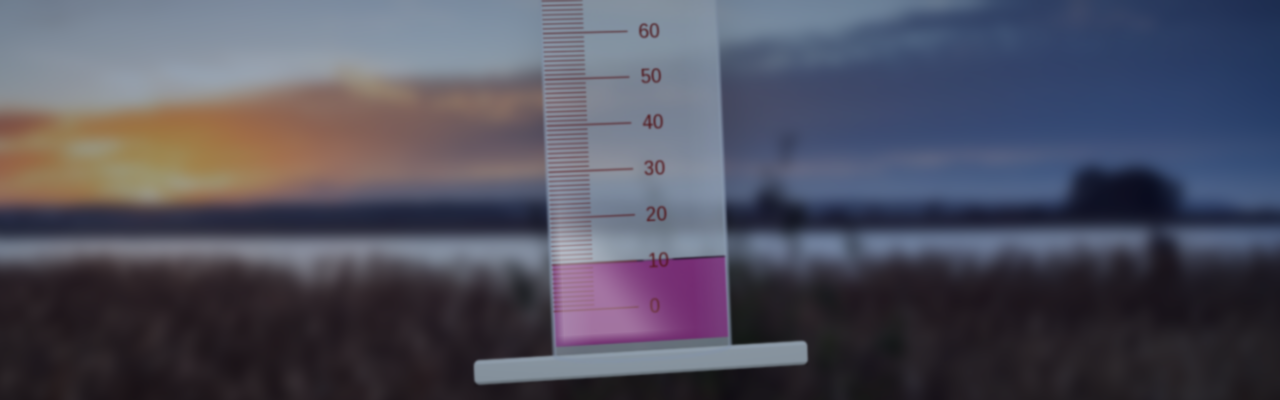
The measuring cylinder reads 10 mL
